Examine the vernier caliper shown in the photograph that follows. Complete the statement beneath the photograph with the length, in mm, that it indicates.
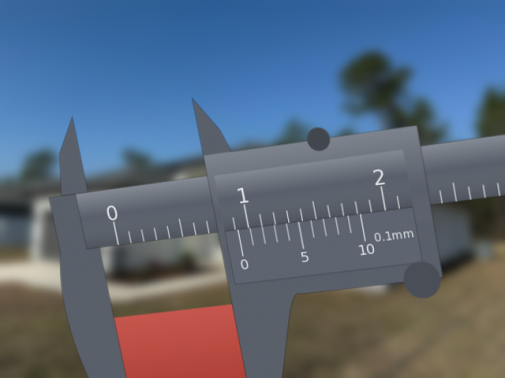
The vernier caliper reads 9.2 mm
